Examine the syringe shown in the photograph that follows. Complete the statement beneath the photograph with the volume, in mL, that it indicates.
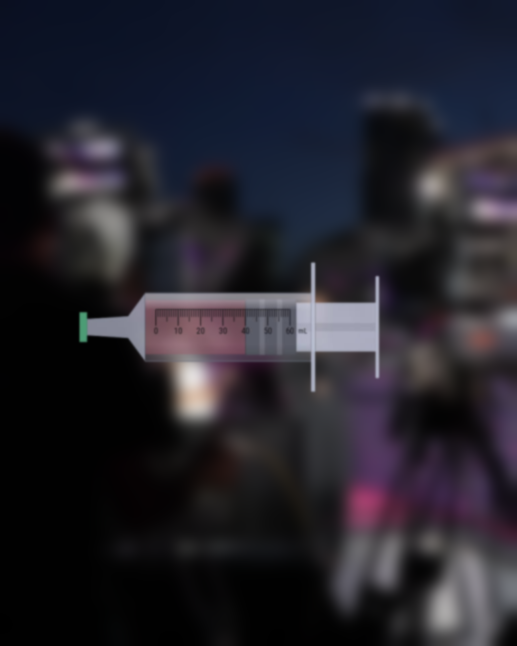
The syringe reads 40 mL
